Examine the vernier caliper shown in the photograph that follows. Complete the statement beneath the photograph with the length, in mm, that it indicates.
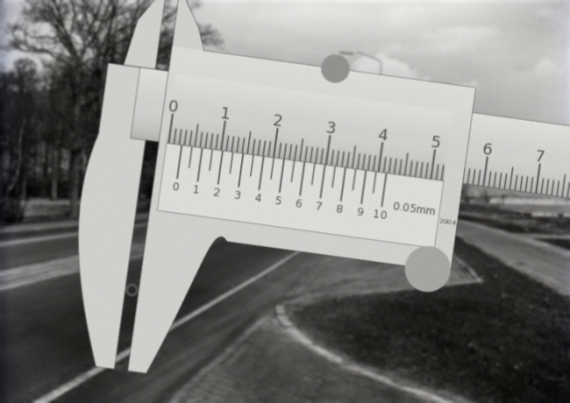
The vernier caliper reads 2.5 mm
